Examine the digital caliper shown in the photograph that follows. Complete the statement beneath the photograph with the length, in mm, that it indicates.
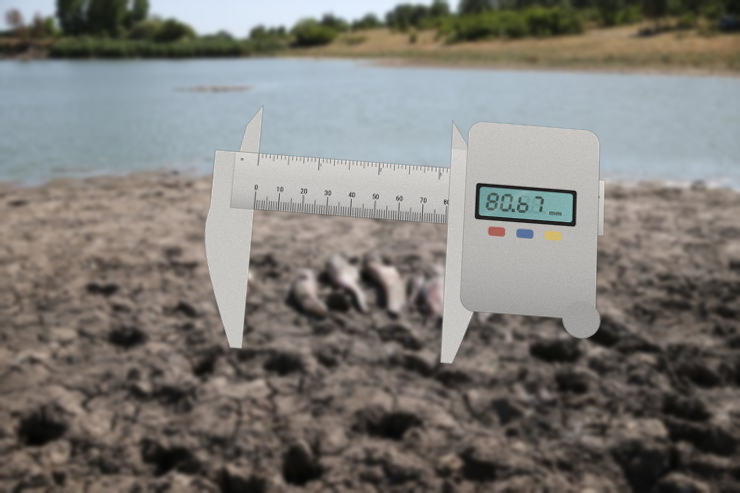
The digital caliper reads 80.67 mm
